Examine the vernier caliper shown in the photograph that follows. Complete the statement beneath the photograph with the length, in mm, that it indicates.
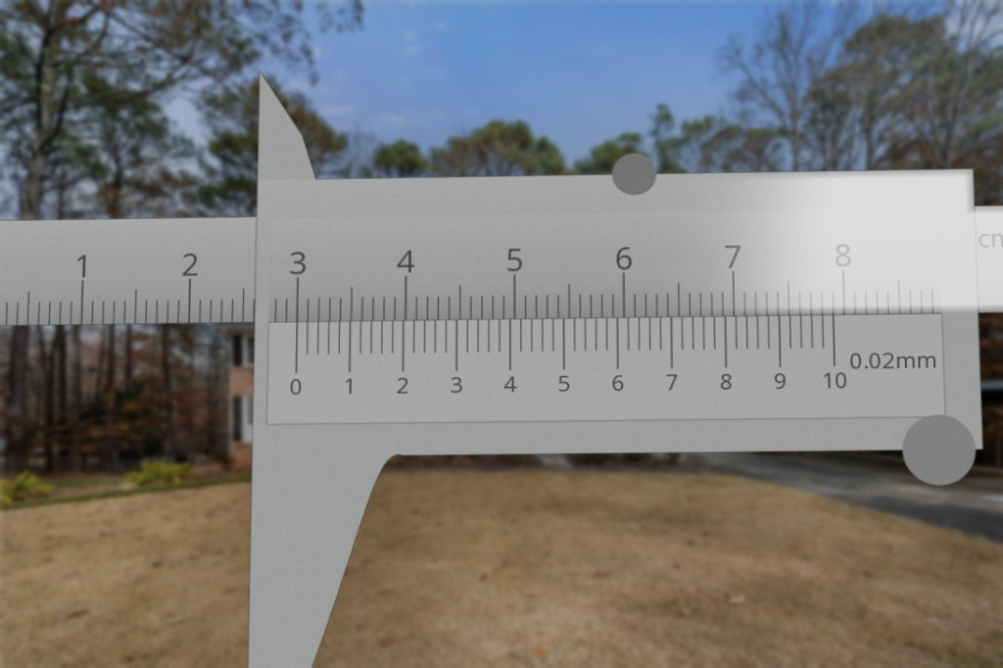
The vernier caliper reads 30.0 mm
